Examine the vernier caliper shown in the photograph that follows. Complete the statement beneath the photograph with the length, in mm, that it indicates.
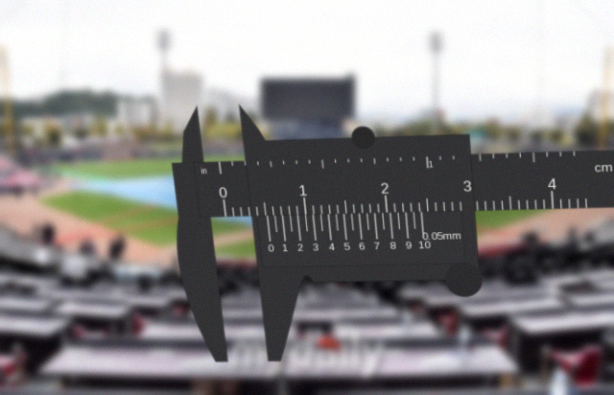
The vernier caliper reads 5.2 mm
